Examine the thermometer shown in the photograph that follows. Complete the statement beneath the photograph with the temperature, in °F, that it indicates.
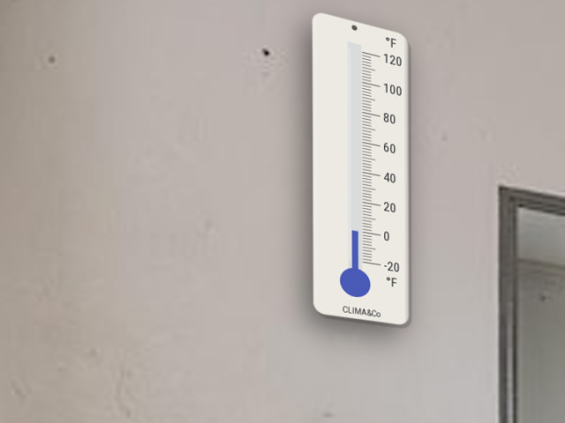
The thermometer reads 0 °F
